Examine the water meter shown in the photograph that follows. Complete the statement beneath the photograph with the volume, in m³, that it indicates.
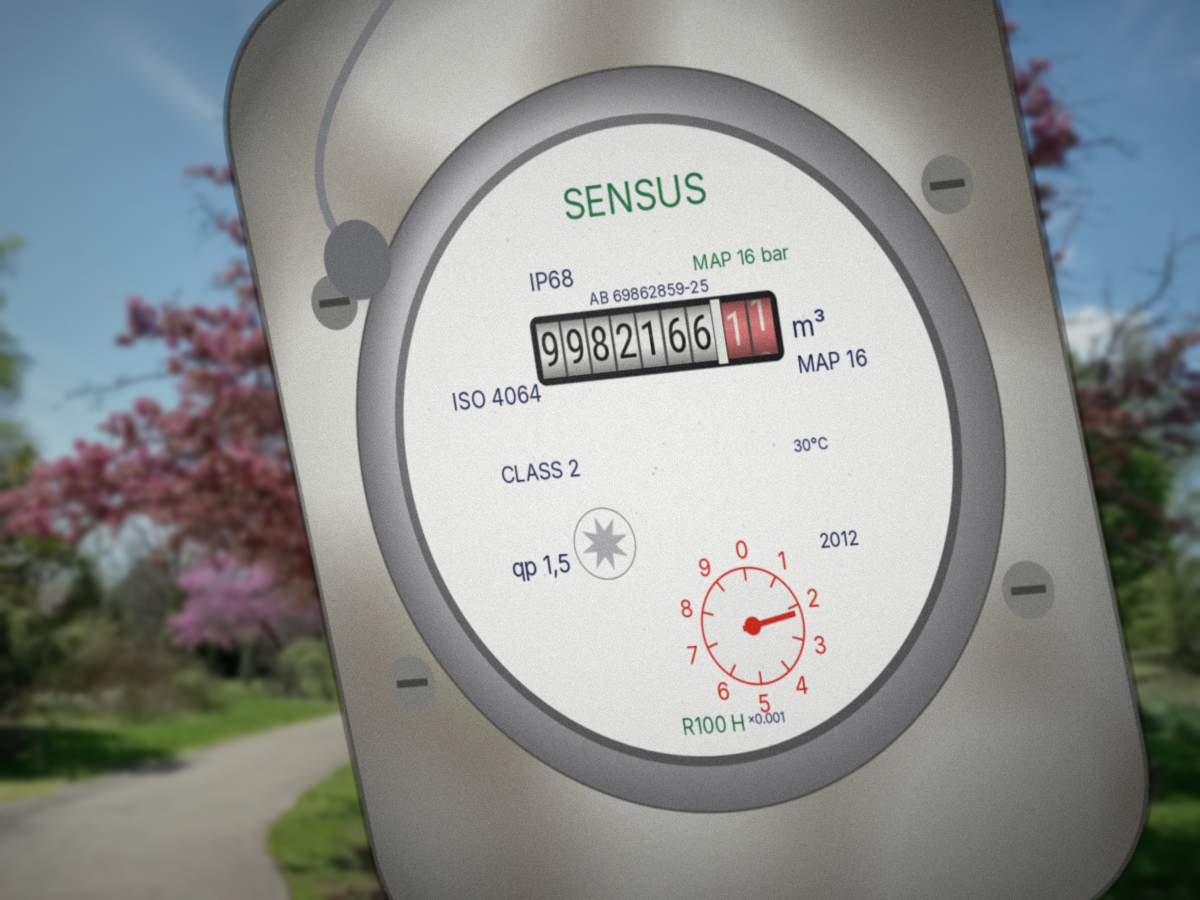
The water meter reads 9982166.112 m³
